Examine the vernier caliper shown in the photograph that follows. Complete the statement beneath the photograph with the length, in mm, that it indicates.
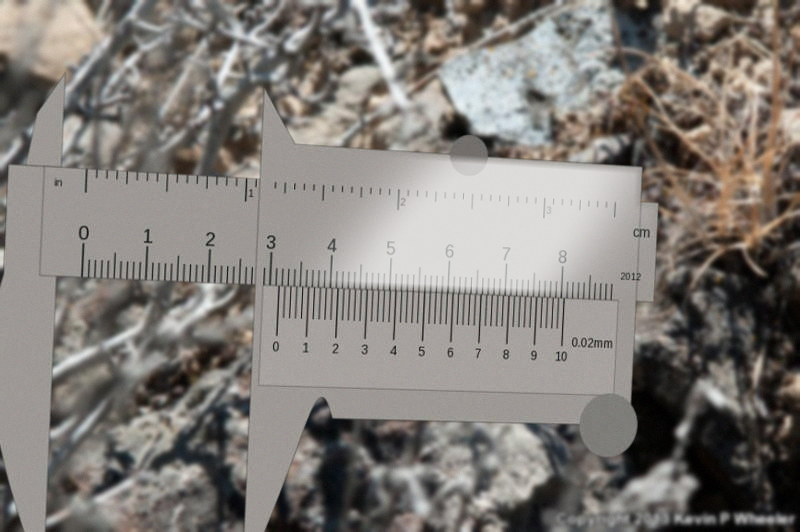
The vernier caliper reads 31.5 mm
